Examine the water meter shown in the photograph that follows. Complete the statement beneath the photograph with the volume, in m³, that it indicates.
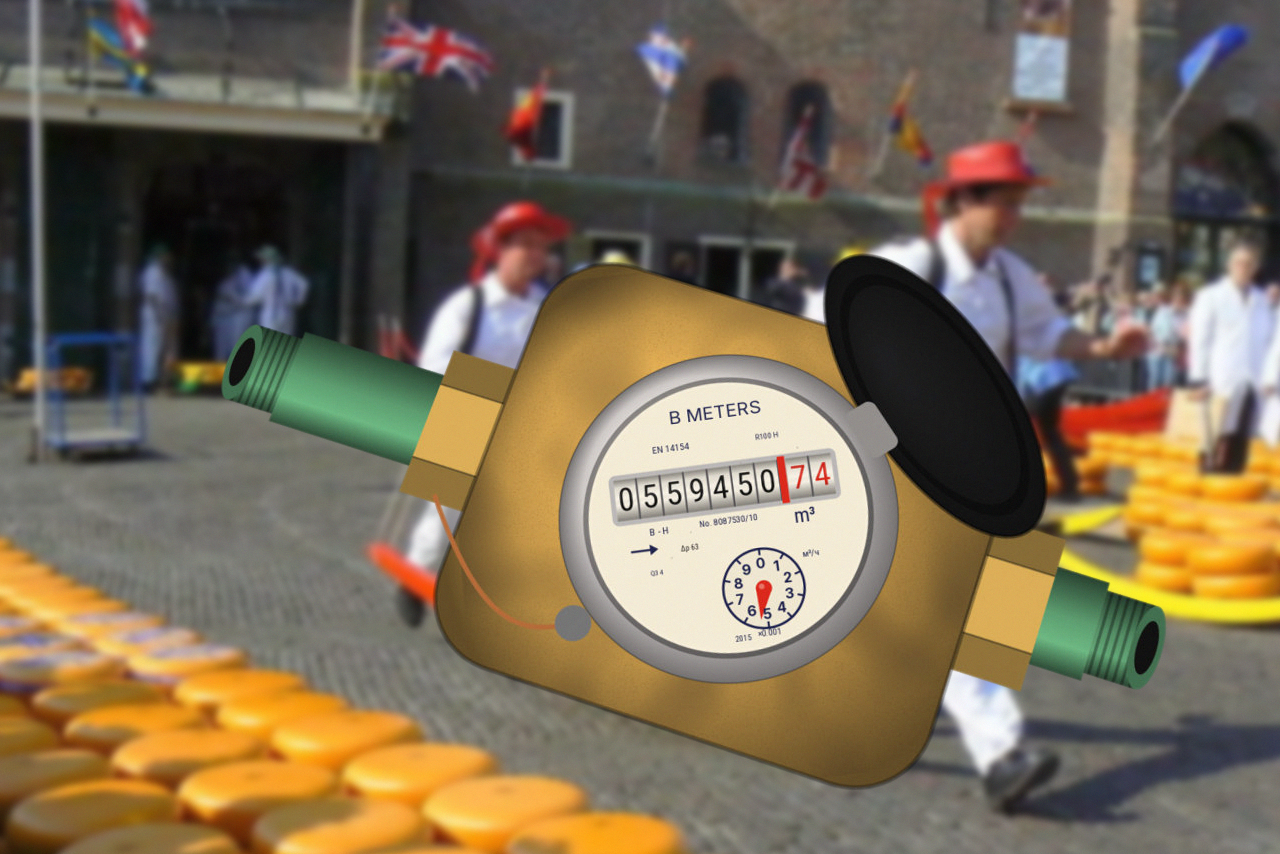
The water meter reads 559450.745 m³
